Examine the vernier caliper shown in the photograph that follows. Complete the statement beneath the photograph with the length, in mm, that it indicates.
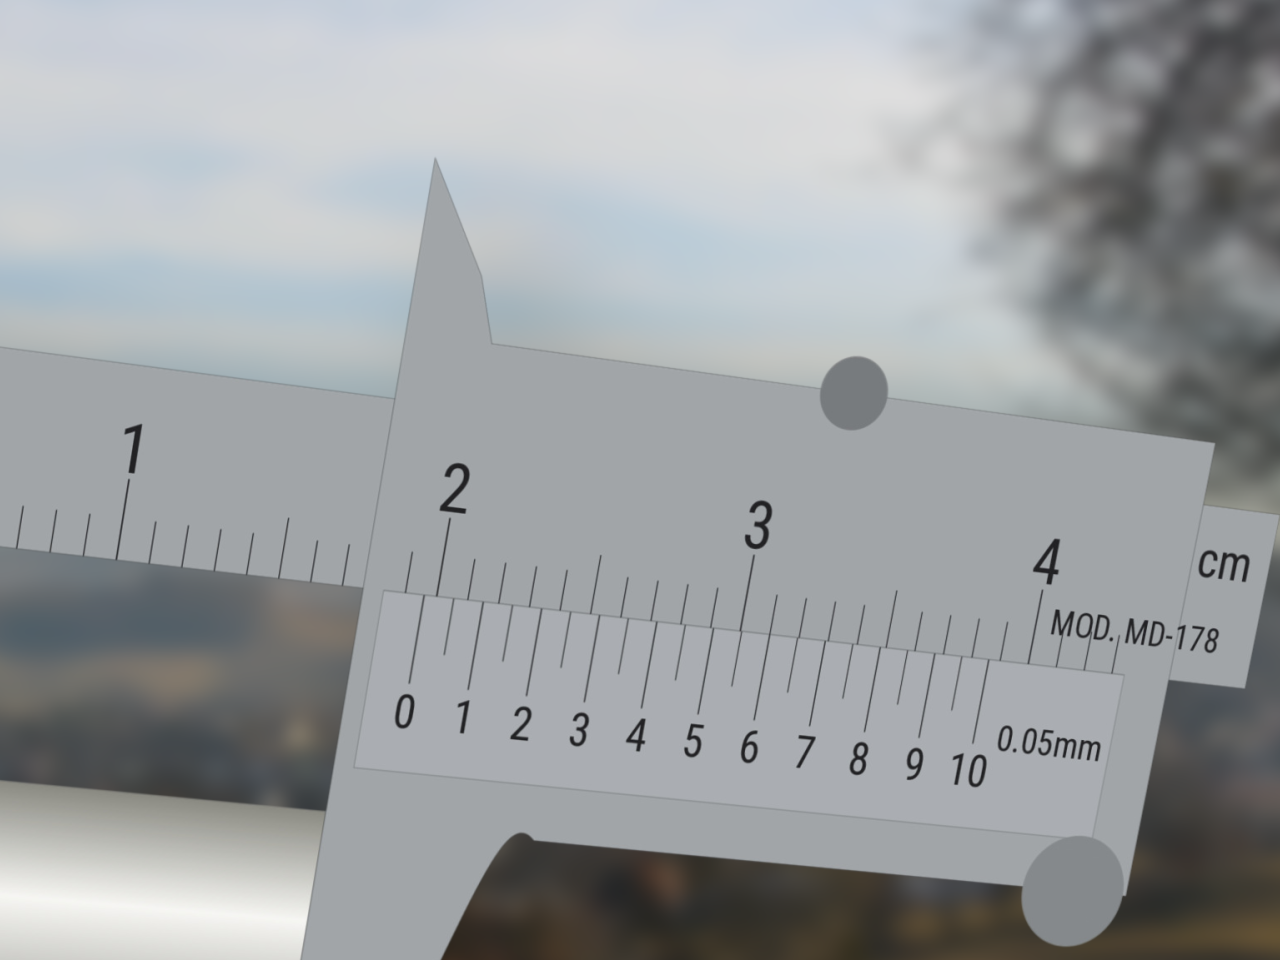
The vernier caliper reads 19.60 mm
